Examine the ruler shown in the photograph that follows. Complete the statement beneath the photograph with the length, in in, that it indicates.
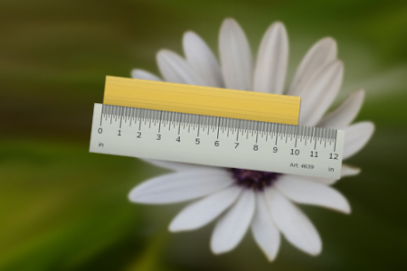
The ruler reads 10 in
